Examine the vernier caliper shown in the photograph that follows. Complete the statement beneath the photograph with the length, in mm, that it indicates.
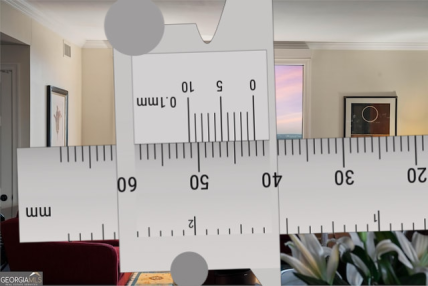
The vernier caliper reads 42.2 mm
